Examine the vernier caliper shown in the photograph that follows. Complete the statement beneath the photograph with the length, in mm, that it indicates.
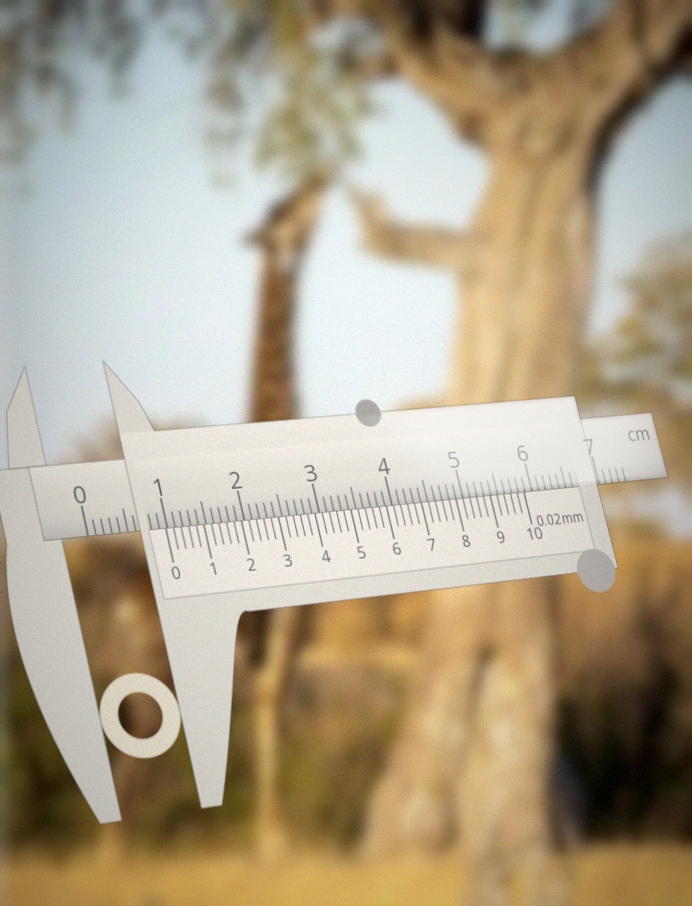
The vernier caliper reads 9.8 mm
